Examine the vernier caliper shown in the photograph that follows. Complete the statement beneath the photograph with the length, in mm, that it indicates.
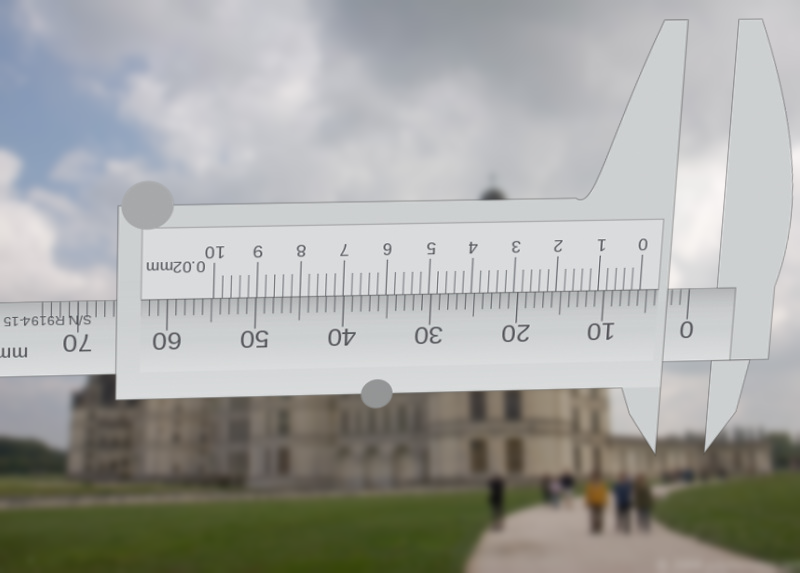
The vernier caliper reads 5.8 mm
